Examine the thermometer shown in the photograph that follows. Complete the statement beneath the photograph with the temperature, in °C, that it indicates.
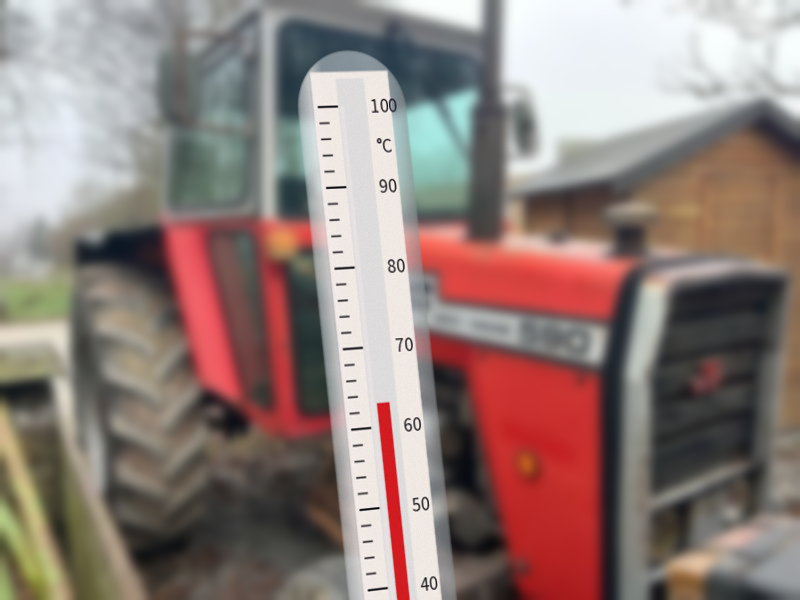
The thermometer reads 63 °C
